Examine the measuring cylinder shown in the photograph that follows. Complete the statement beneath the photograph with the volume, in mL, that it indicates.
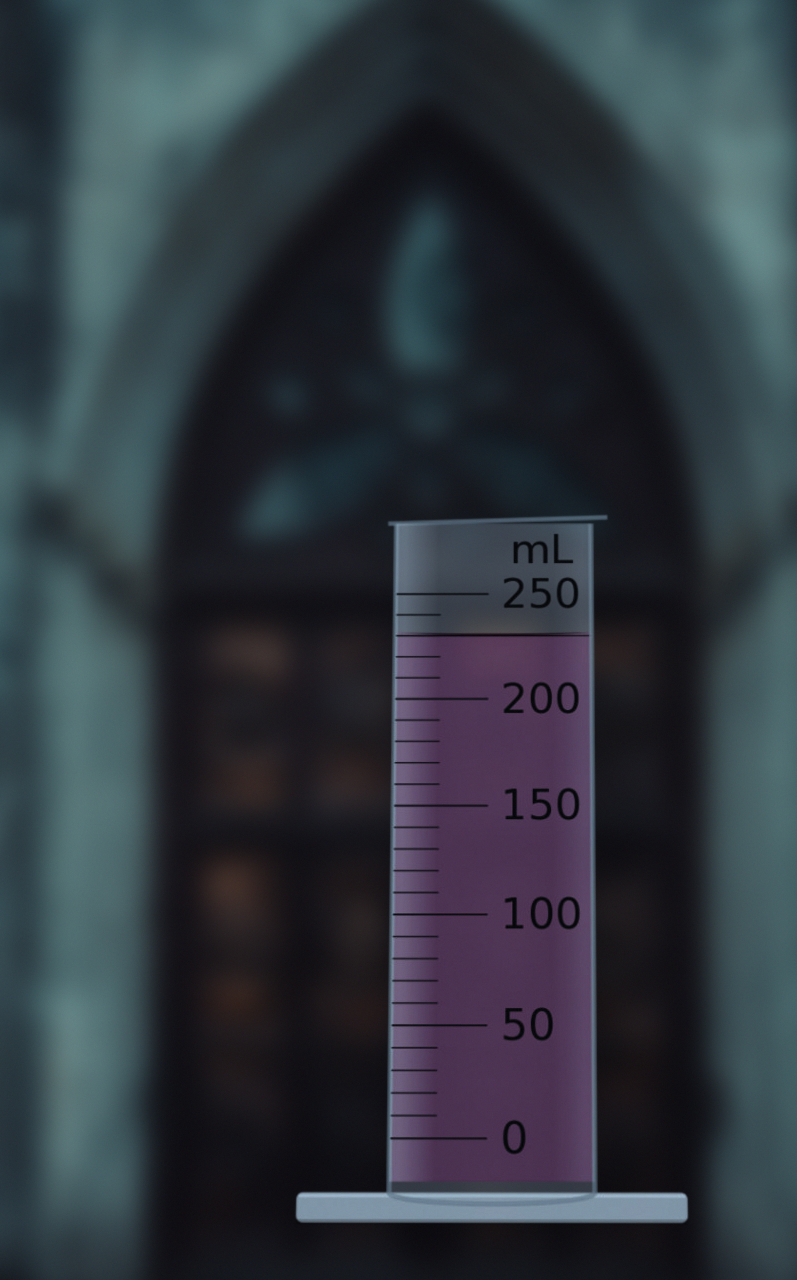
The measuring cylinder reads 230 mL
